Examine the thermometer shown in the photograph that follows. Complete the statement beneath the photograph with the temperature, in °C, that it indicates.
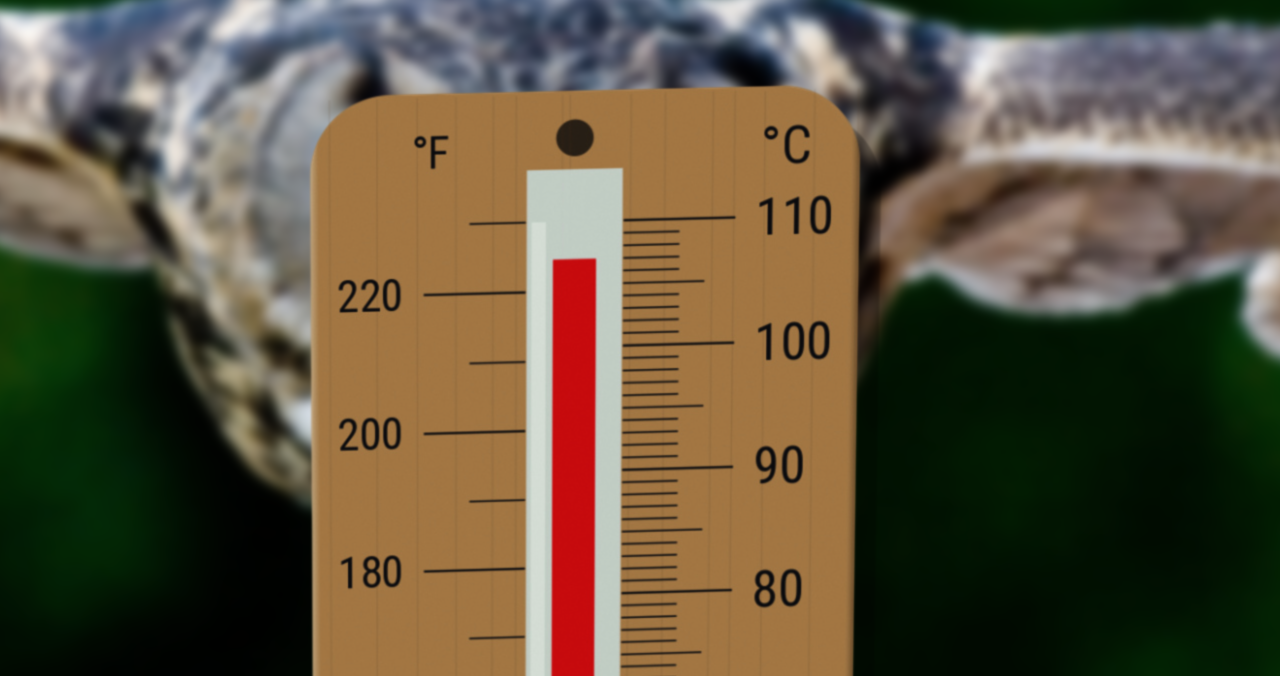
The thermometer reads 107 °C
